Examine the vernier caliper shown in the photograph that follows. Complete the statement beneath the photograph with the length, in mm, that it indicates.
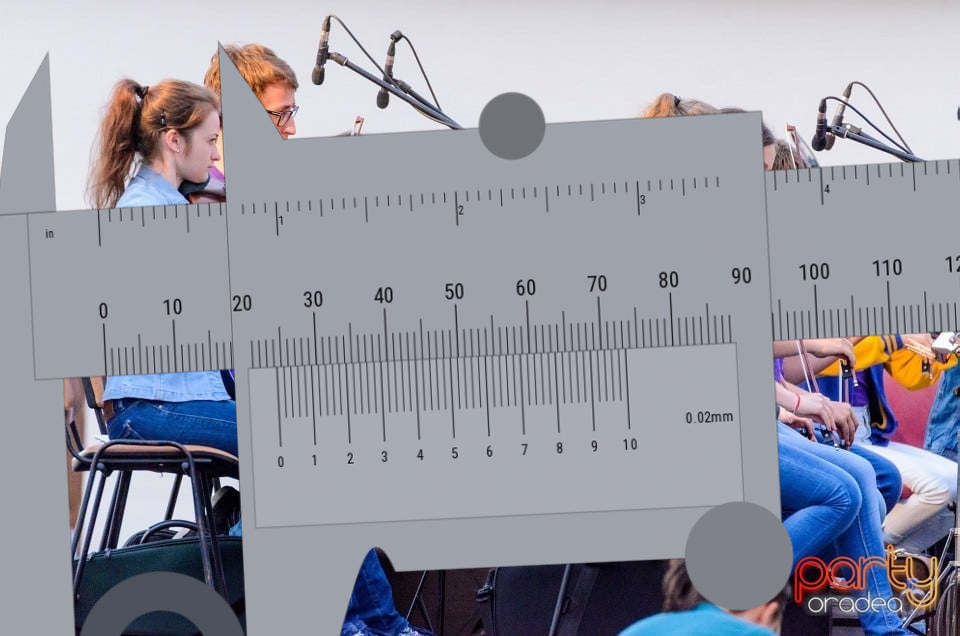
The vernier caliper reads 24.4 mm
